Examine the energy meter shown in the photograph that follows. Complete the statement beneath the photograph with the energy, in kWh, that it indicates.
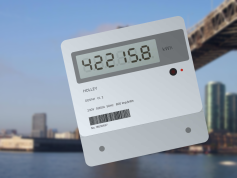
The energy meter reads 42215.8 kWh
